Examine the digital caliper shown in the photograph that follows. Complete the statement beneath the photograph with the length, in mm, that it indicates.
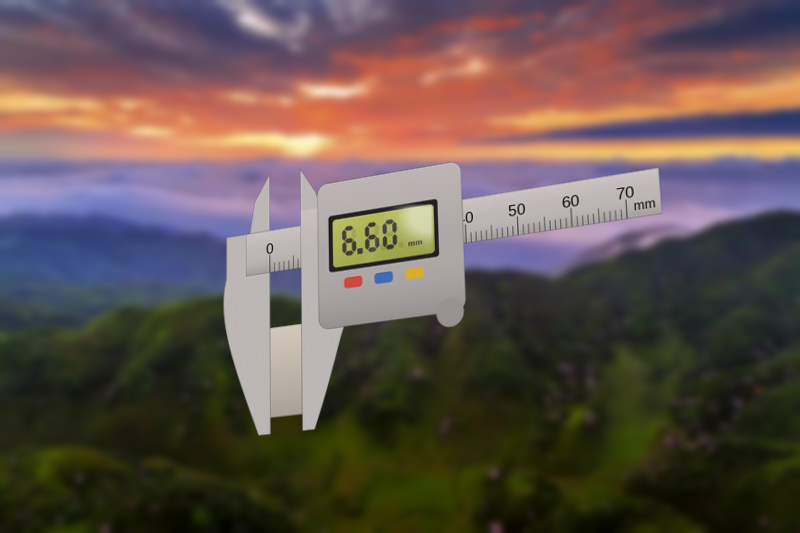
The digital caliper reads 6.60 mm
